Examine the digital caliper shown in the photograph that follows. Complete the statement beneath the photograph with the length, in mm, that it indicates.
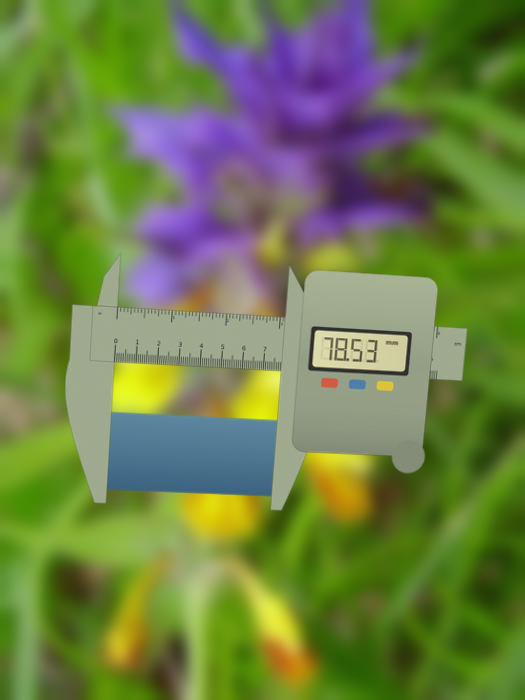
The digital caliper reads 78.53 mm
